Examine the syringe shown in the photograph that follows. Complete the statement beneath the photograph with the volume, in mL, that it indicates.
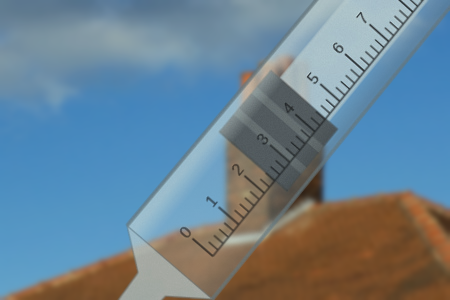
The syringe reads 2.4 mL
